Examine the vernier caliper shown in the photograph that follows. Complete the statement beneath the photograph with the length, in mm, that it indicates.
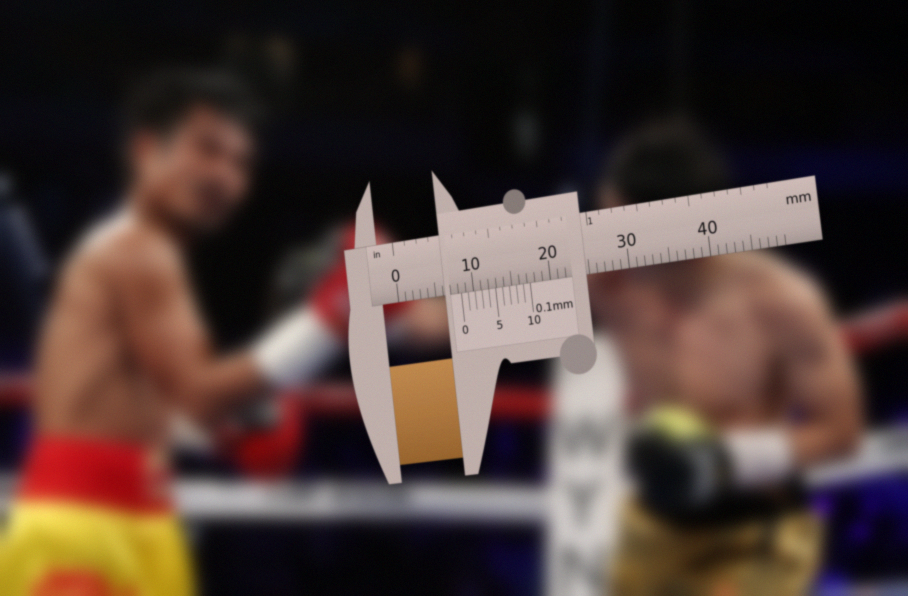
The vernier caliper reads 8.4 mm
